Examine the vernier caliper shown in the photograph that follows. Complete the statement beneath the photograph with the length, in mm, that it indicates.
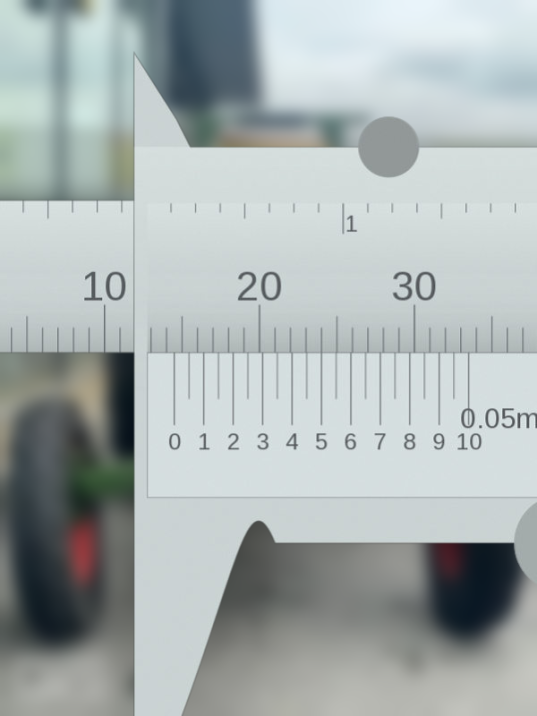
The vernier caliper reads 14.5 mm
